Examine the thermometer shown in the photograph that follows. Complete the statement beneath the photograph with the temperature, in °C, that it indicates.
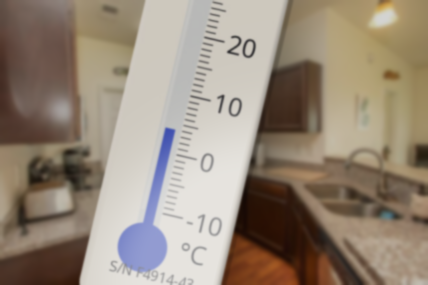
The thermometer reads 4 °C
